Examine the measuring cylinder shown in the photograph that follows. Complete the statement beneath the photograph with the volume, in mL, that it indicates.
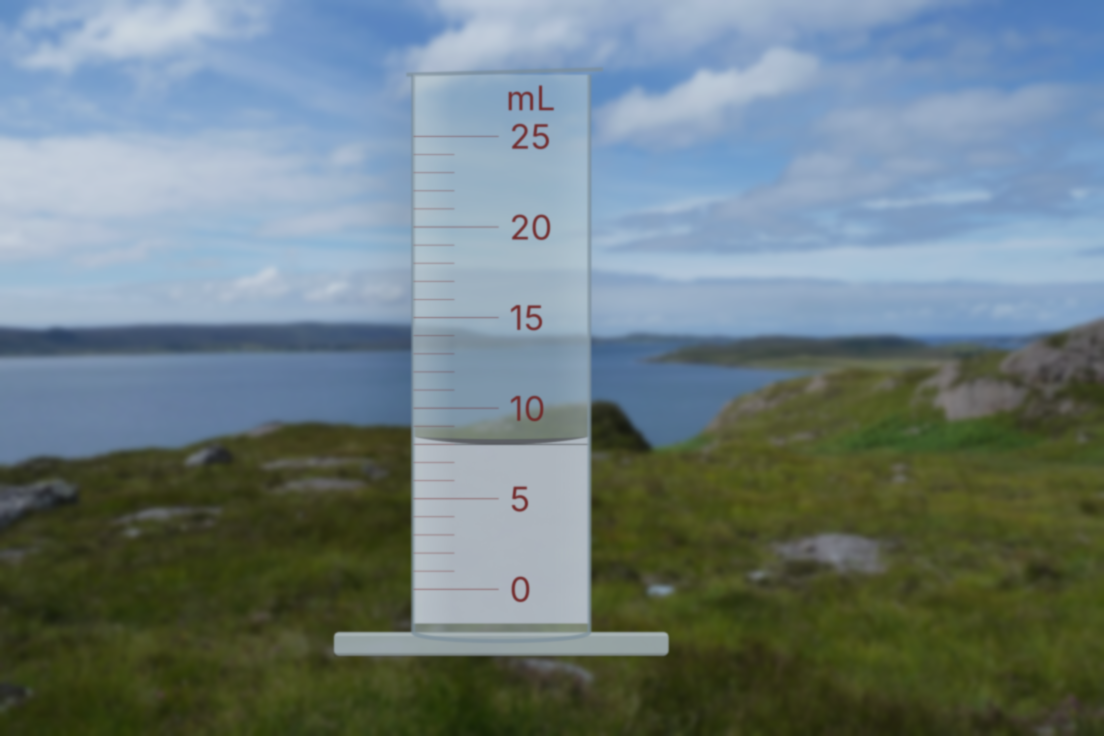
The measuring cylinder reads 8 mL
